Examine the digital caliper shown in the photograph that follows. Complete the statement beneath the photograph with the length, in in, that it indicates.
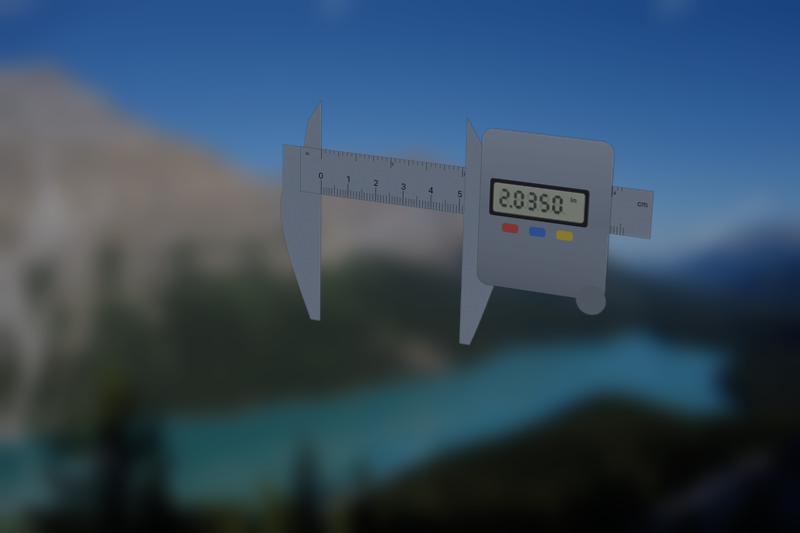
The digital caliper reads 2.0350 in
